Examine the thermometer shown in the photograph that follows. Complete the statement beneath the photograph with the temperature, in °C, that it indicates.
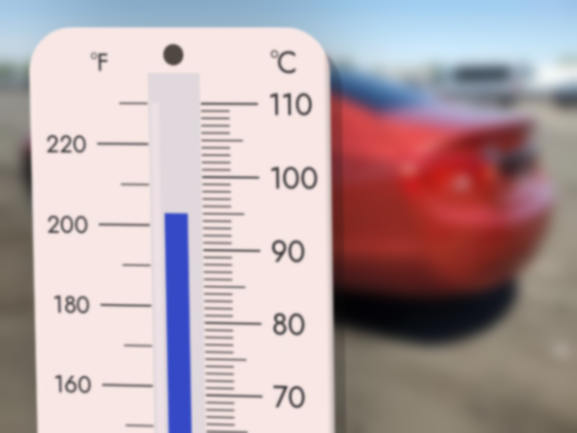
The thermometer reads 95 °C
